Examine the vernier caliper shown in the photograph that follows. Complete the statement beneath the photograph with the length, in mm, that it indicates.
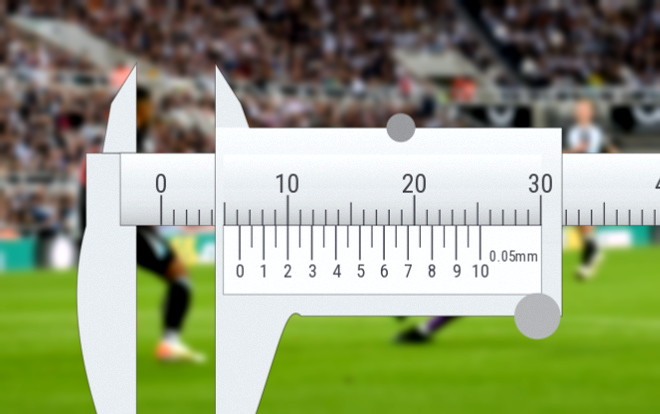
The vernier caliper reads 6.2 mm
